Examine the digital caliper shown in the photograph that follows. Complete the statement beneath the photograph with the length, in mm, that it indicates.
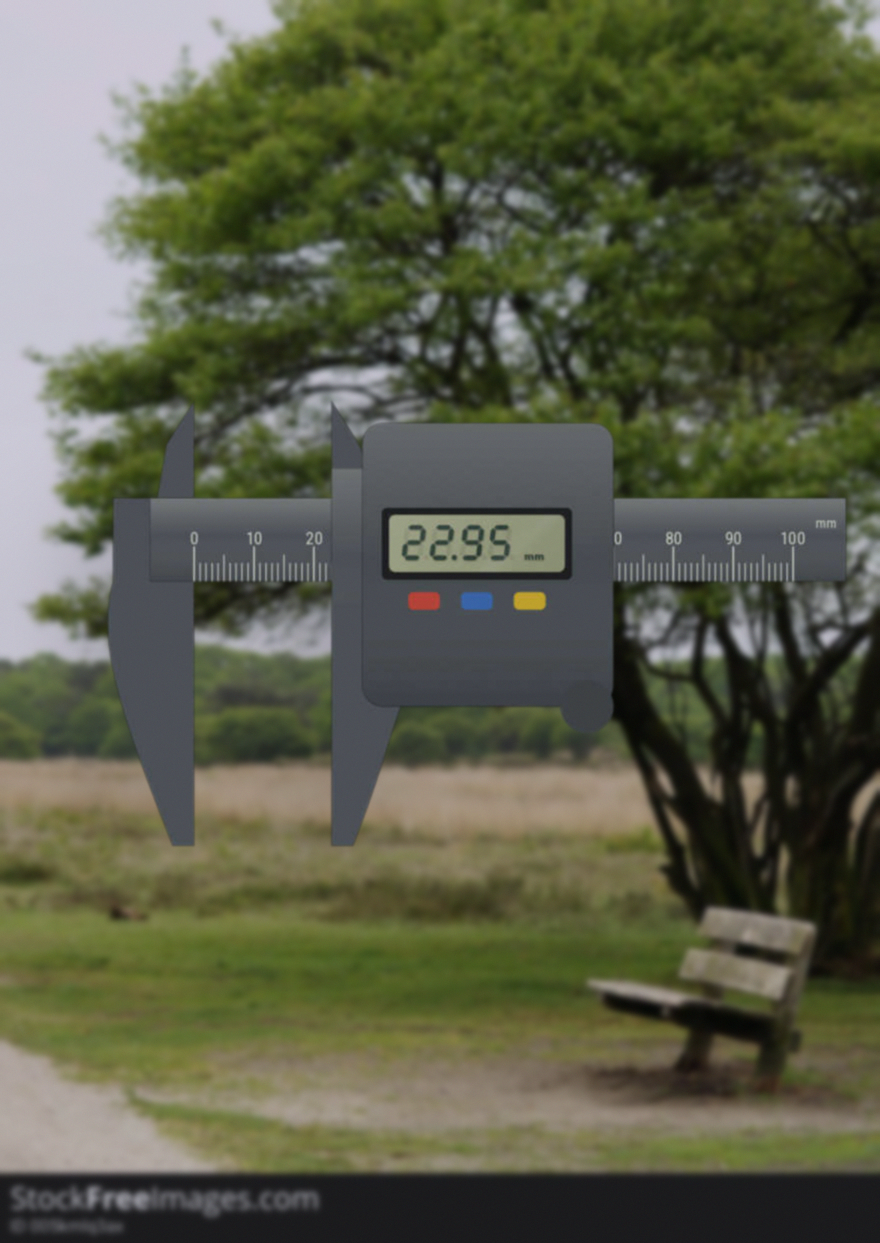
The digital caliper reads 22.95 mm
